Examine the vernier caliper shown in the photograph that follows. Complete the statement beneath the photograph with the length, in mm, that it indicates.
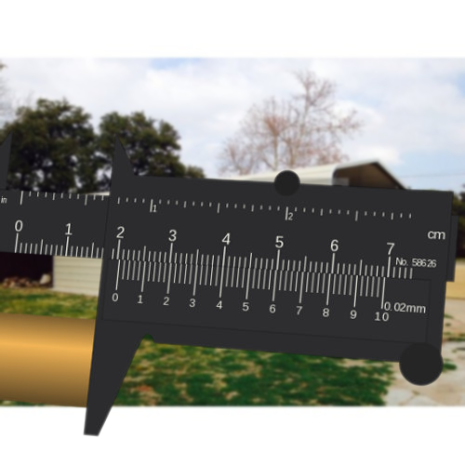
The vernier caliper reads 20.4 mm
